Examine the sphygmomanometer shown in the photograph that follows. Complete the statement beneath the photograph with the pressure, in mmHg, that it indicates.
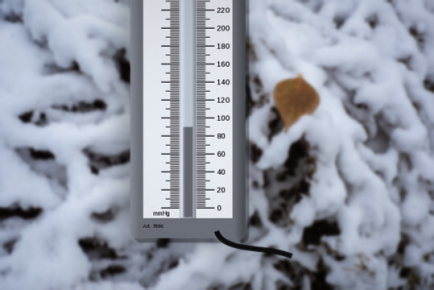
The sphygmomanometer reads 90 mmHg
